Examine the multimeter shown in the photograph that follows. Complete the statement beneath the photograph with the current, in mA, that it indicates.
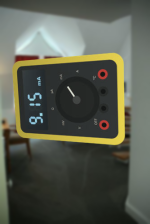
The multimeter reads 9.15 mA
